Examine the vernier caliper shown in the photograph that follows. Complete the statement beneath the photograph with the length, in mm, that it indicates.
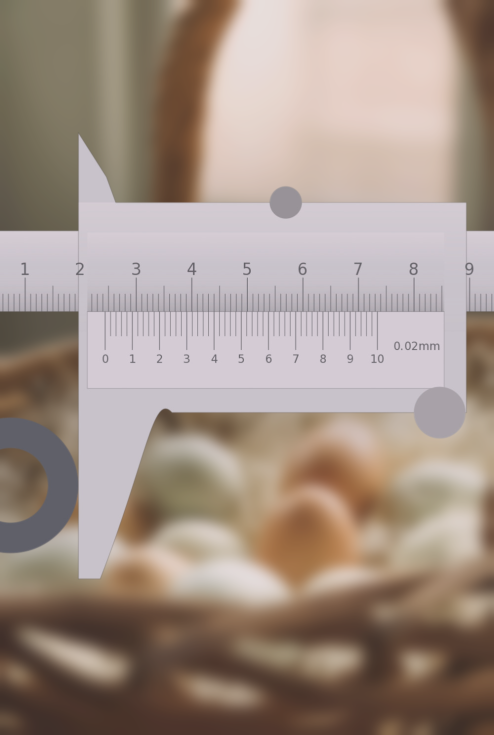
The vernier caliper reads 24.4 mm
